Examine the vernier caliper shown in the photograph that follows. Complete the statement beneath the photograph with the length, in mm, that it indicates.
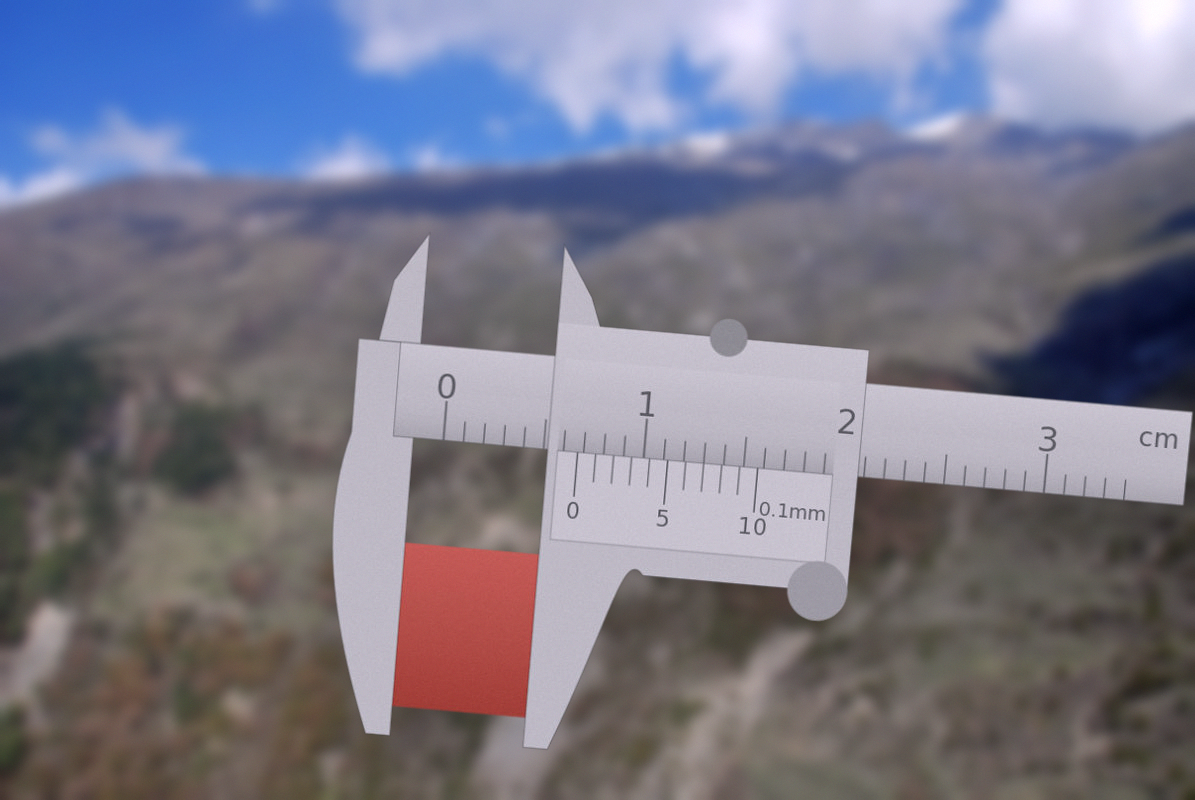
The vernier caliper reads 6.7 mm
